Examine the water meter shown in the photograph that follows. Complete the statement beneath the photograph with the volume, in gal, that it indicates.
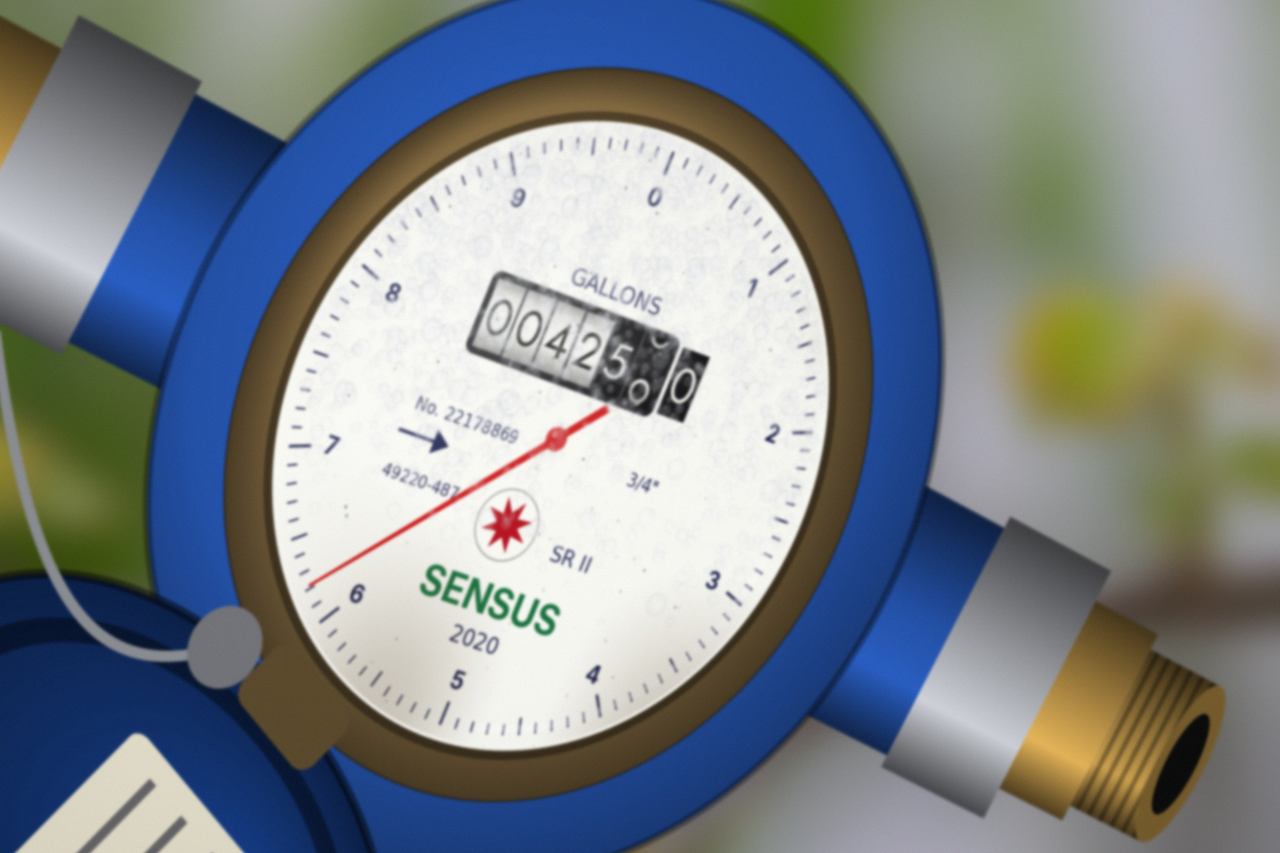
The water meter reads 42586.2 gal
